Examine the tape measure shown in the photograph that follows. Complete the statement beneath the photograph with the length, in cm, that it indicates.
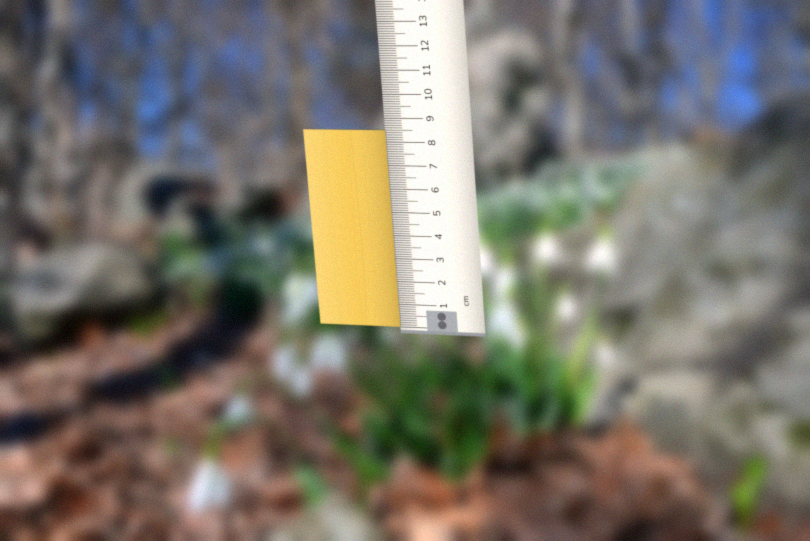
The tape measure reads 8.5 cm
